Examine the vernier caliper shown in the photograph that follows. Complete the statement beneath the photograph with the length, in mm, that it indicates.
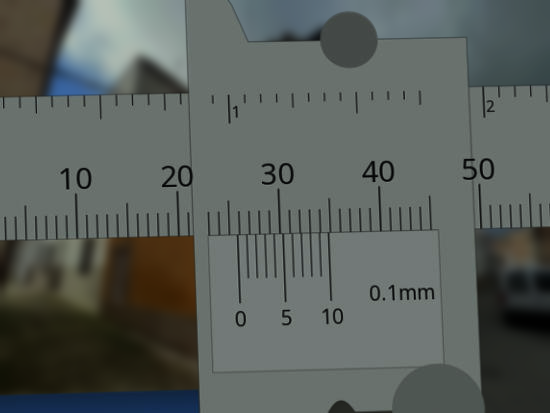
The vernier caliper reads 25.8 mm
